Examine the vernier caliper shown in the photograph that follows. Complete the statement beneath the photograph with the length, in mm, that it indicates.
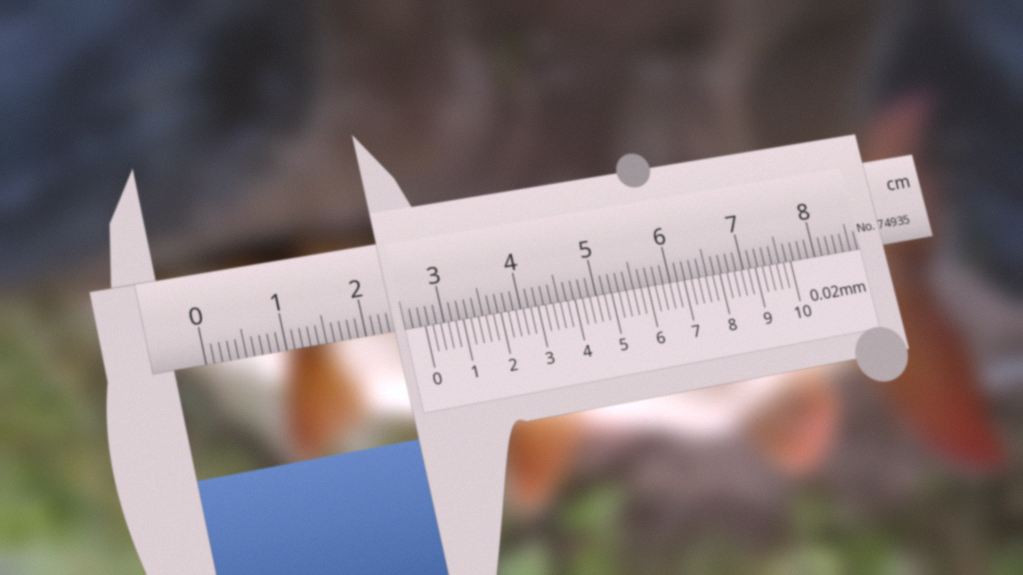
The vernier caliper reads 27.6 mm
